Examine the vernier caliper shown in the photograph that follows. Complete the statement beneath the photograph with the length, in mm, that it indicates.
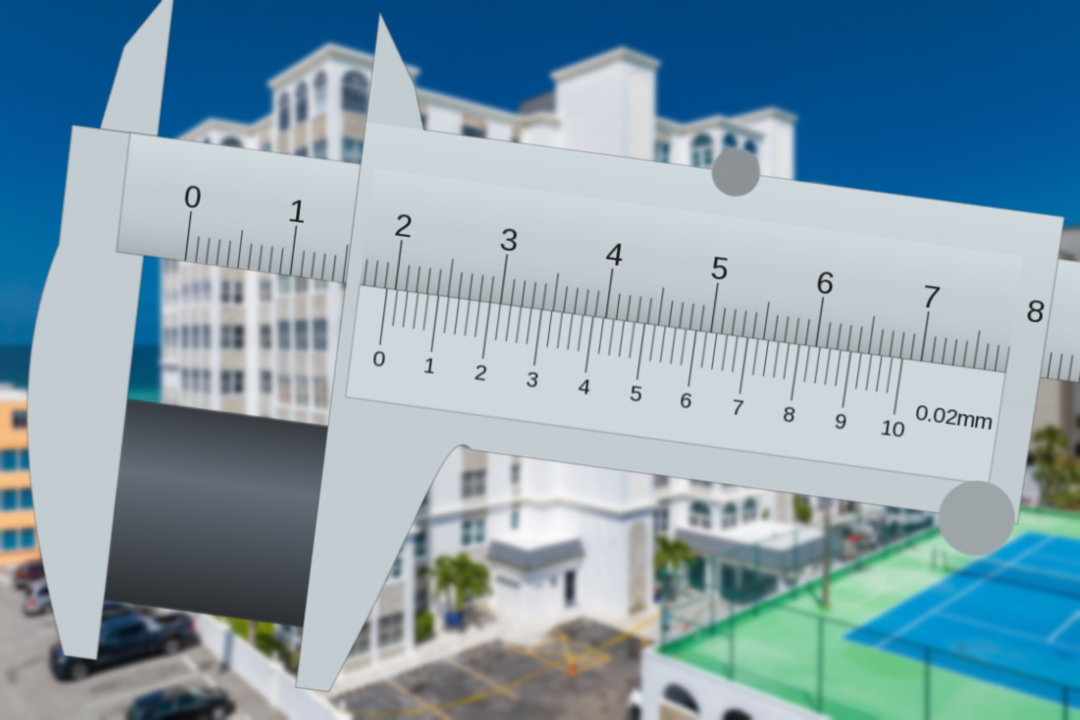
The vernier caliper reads 19.2 mm
